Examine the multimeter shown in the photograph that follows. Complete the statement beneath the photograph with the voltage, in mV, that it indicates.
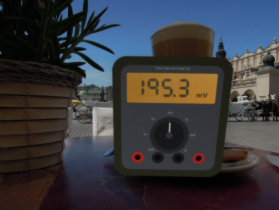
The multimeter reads 195.3 mV
